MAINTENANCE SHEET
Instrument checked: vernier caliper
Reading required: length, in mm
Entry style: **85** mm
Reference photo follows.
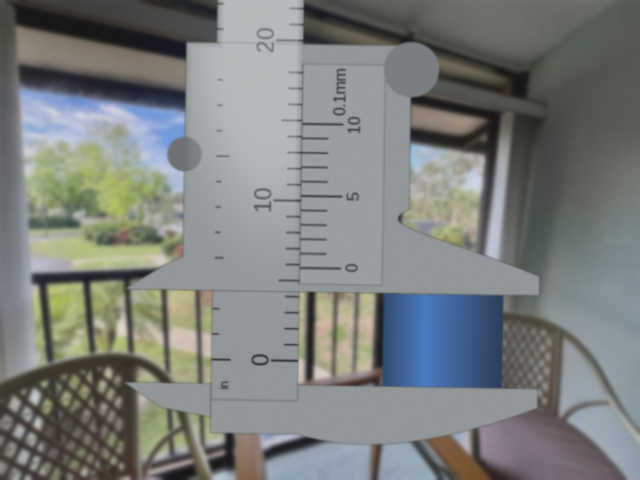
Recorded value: **5.8** mm
